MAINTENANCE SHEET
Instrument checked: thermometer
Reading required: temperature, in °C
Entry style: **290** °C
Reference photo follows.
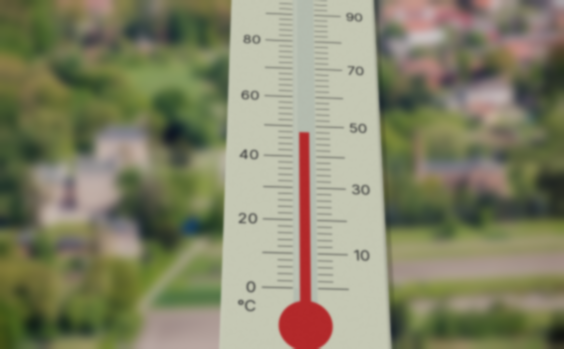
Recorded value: **48** °C
